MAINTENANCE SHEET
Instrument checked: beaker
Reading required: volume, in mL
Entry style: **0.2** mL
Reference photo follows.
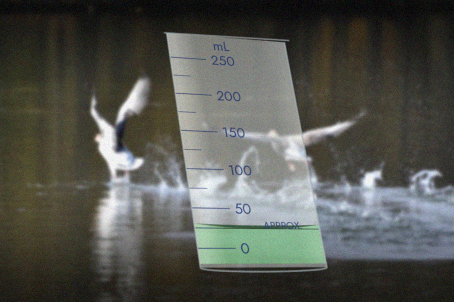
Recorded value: **25** mL
